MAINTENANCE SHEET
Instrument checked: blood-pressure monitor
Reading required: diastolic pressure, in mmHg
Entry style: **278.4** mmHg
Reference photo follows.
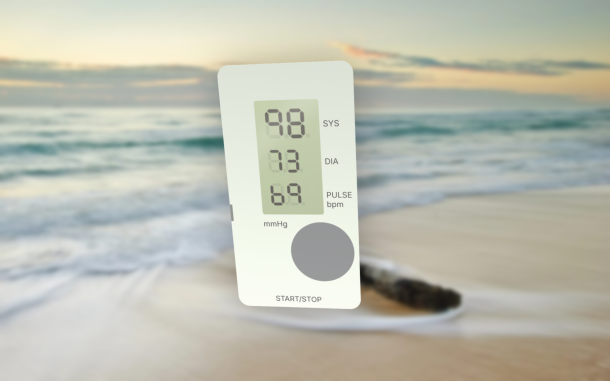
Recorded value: **73** mmHg
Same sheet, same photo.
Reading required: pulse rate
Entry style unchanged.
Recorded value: **69** bpm
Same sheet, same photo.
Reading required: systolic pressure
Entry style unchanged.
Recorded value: **98** mmHg
